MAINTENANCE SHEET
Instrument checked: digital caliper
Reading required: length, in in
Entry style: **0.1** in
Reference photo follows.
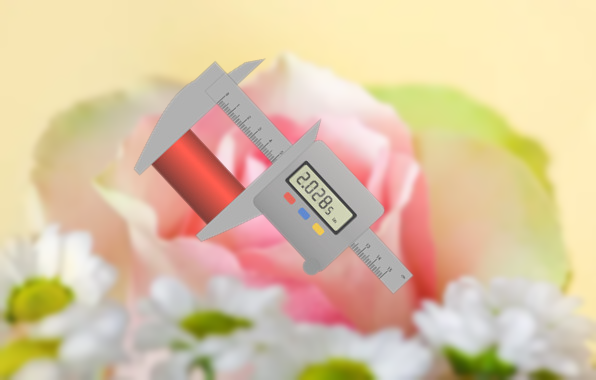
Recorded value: **2.0285** in
